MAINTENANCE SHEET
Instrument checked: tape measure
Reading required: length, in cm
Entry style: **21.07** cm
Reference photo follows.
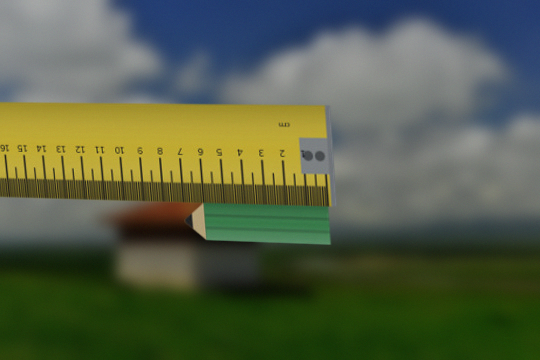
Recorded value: **7** cm
